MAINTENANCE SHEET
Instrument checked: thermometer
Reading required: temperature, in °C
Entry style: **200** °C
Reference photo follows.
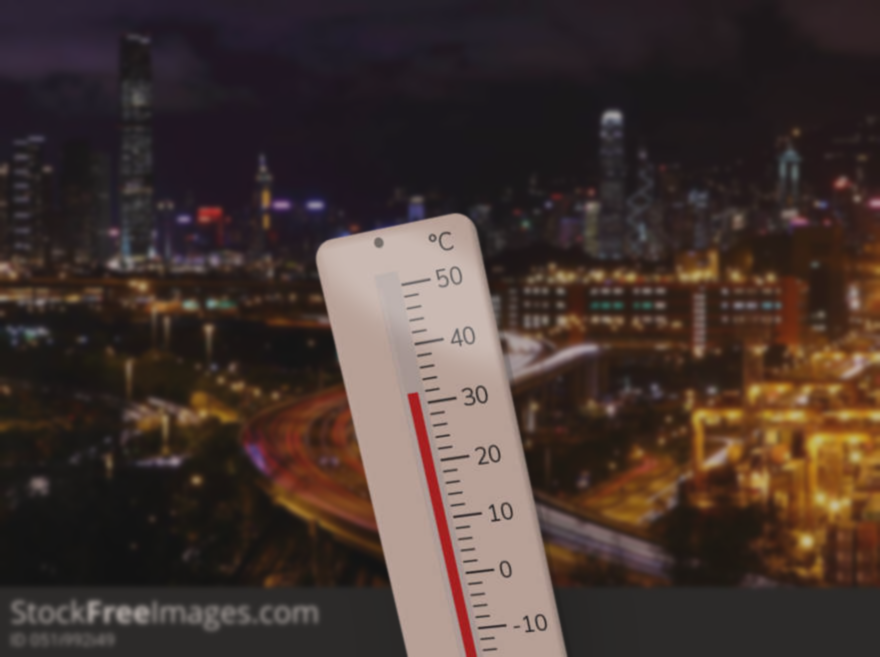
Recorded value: **32** °C
